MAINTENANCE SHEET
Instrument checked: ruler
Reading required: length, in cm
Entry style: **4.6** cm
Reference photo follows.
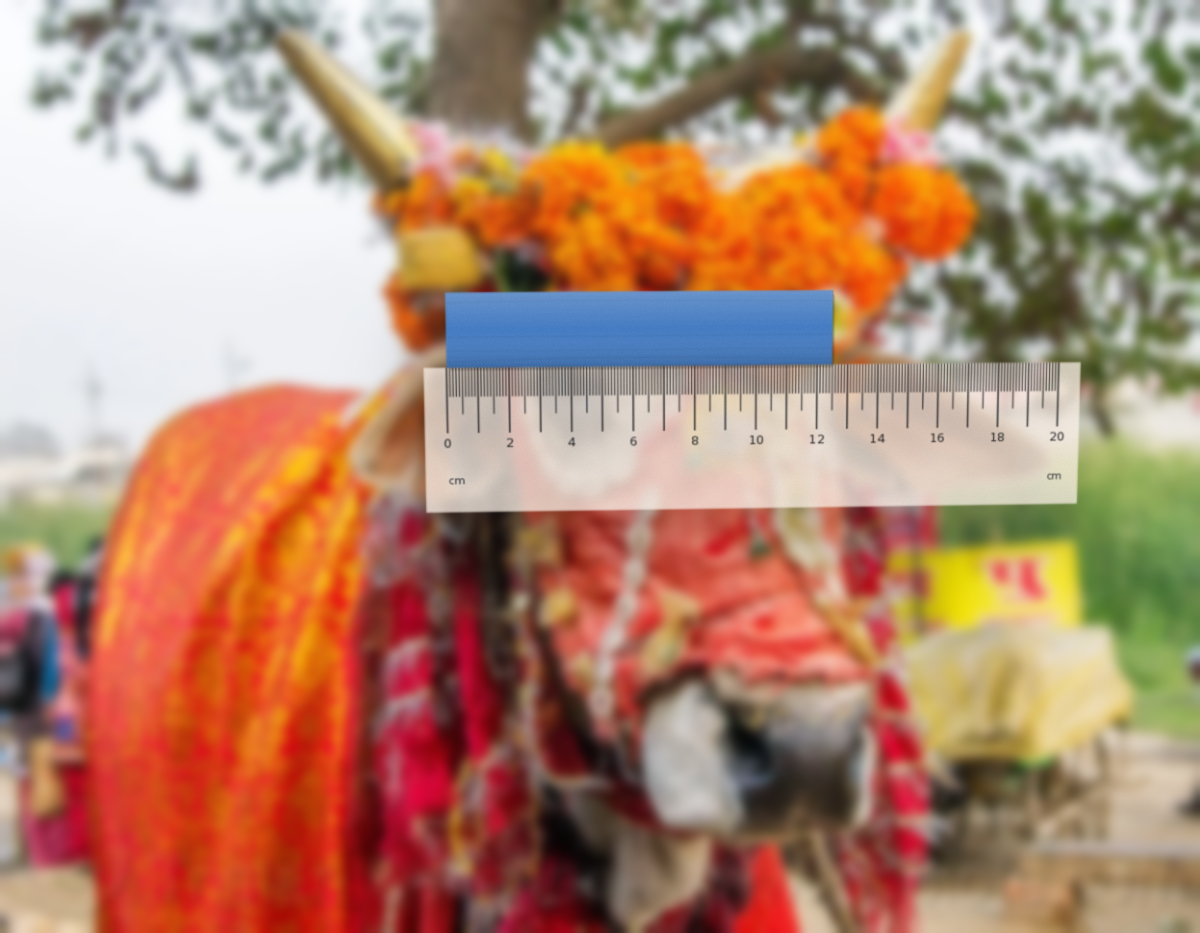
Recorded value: **12.5** cm
